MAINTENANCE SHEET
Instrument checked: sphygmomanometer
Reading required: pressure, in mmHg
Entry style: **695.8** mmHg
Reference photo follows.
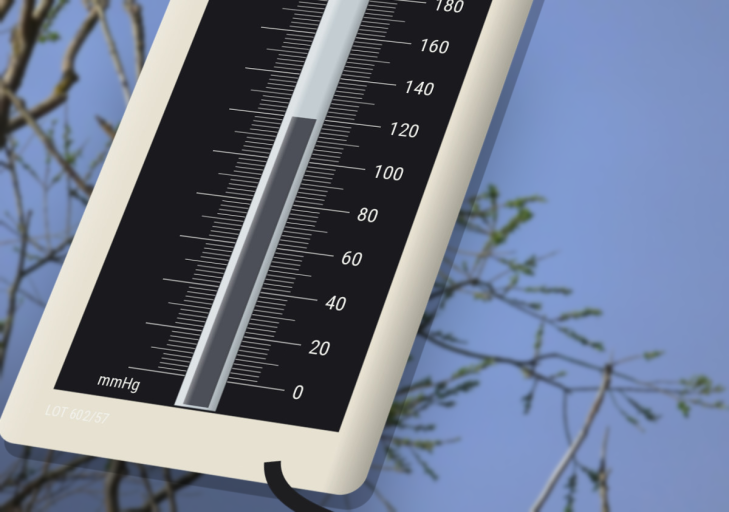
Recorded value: **120** mmHg
